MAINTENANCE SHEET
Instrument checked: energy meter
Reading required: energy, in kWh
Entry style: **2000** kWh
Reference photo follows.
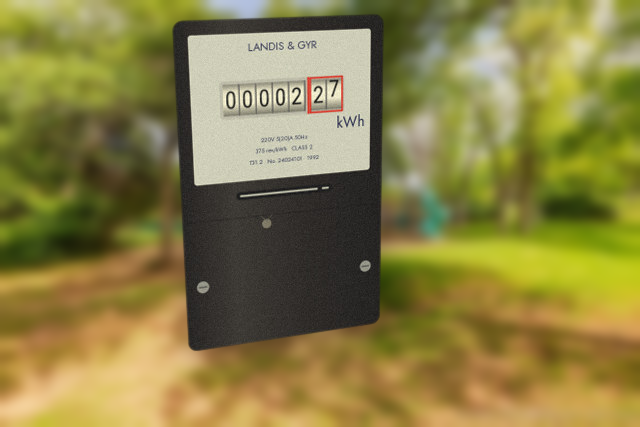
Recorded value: **2.27** kWh
